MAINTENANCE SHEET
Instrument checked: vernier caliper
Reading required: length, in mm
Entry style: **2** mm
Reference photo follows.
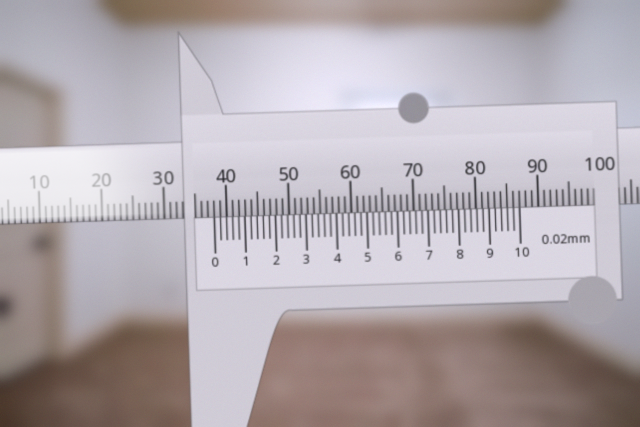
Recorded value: **38.0** mm
